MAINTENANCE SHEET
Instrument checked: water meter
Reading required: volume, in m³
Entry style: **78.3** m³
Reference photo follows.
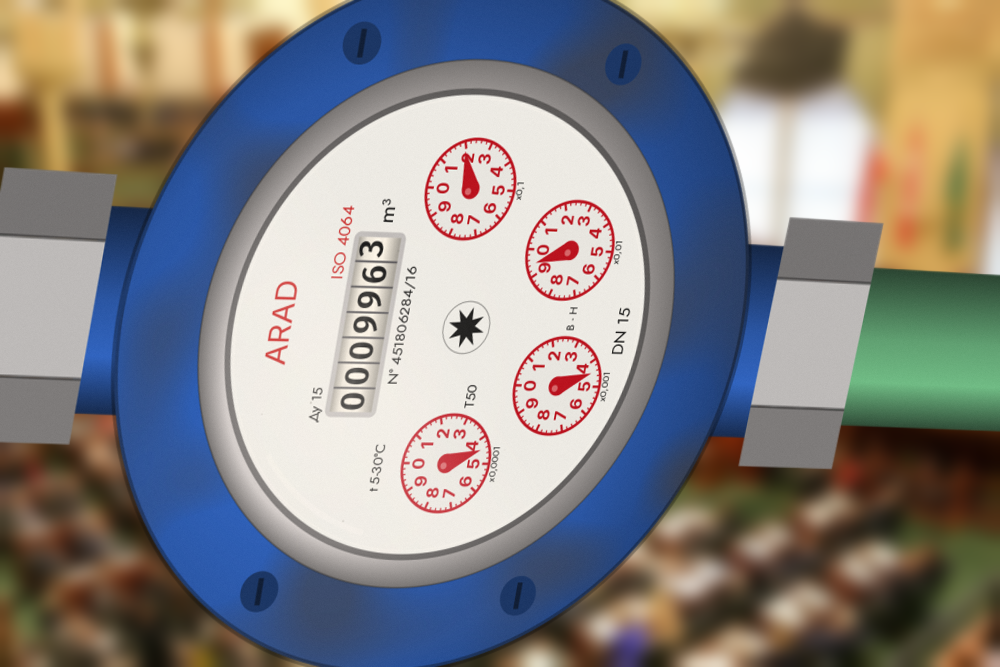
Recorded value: **9963.1944** m³
